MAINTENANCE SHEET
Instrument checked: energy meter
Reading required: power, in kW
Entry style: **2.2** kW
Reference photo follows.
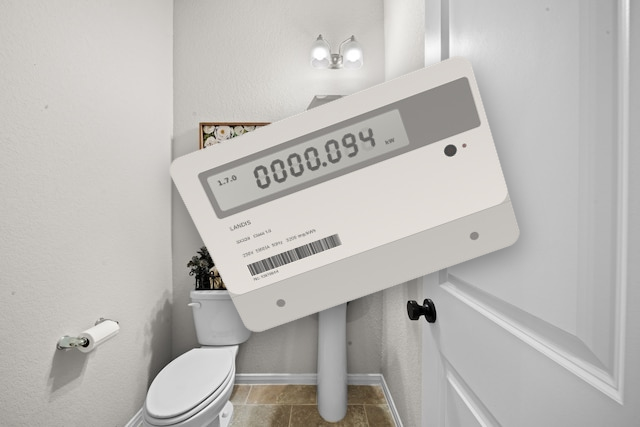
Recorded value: **0.094** kW
